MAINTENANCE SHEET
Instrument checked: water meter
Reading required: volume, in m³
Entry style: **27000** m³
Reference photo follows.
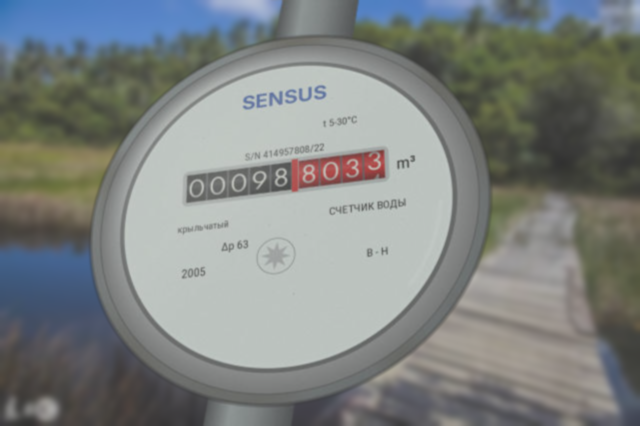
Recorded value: **98.8033** m³
